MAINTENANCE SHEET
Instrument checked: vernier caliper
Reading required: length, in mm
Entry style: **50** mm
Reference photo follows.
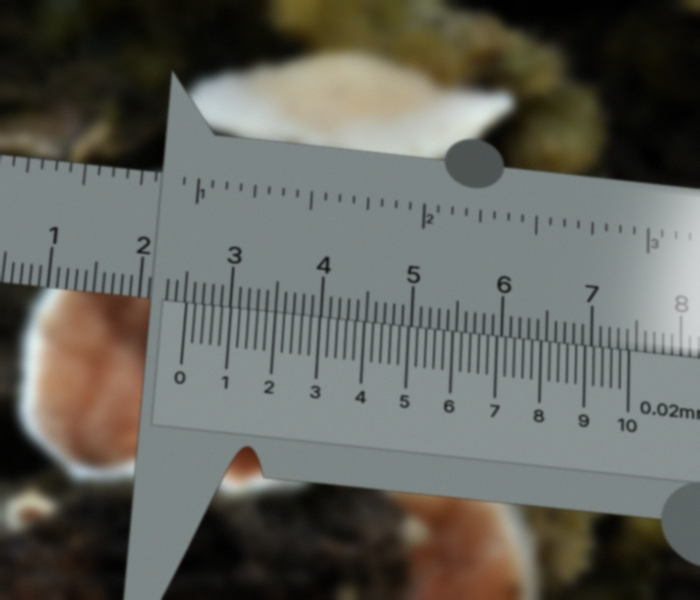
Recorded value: **25.2** mm
